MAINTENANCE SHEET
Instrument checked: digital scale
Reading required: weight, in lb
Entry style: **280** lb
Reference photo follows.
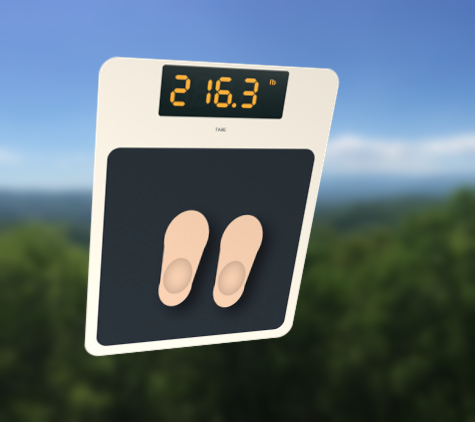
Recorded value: **216.3** lb
